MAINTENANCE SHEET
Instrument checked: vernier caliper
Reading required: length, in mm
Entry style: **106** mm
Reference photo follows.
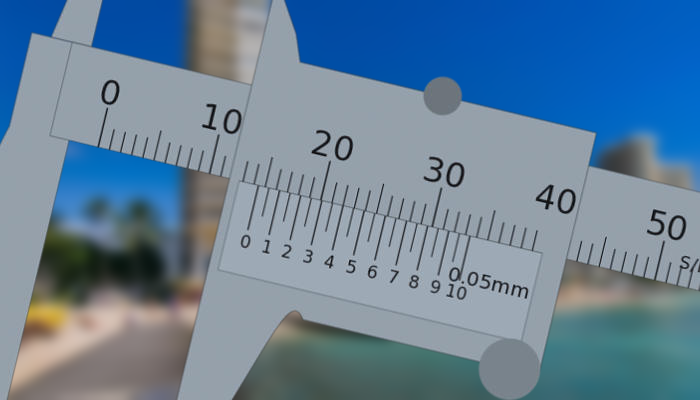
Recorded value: **14.4** mm
